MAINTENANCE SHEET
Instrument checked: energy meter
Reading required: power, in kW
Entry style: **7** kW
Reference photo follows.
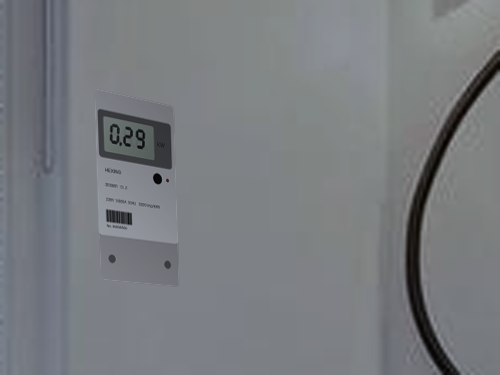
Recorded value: **0.29** kW
